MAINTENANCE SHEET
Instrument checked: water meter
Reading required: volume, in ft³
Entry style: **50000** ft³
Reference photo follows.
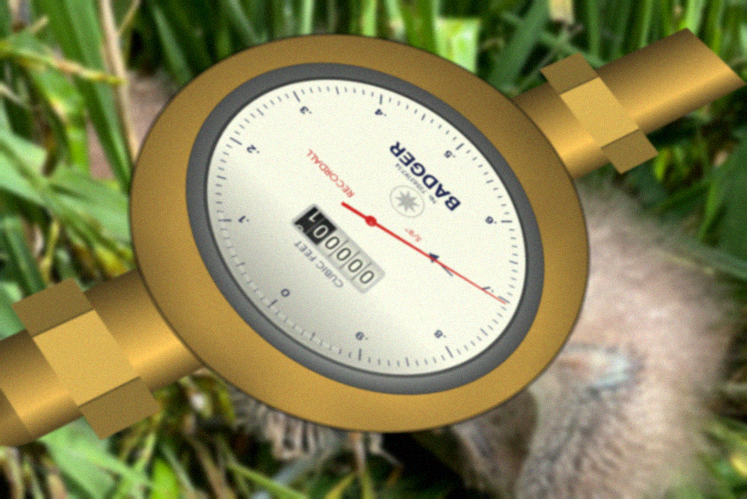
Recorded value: **0.70** ft³
